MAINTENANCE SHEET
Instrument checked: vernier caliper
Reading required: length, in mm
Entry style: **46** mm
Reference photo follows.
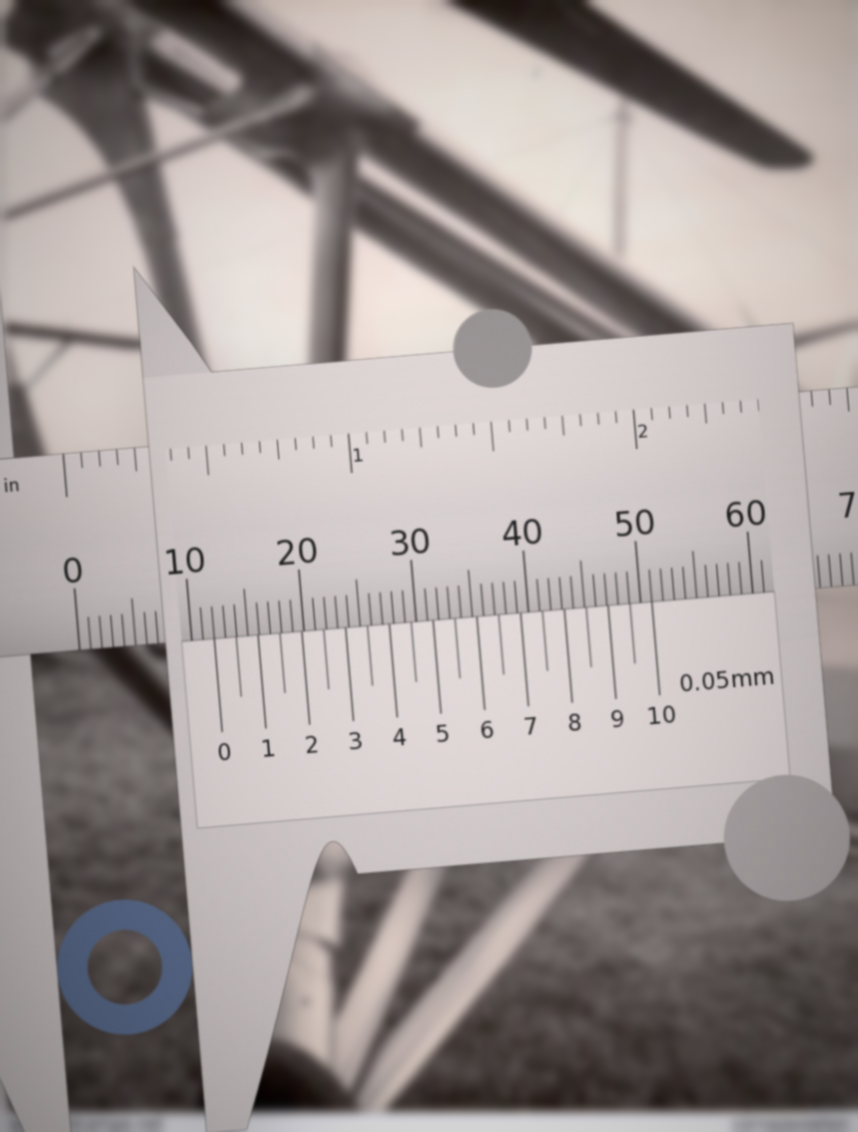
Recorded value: **12.0** mm
